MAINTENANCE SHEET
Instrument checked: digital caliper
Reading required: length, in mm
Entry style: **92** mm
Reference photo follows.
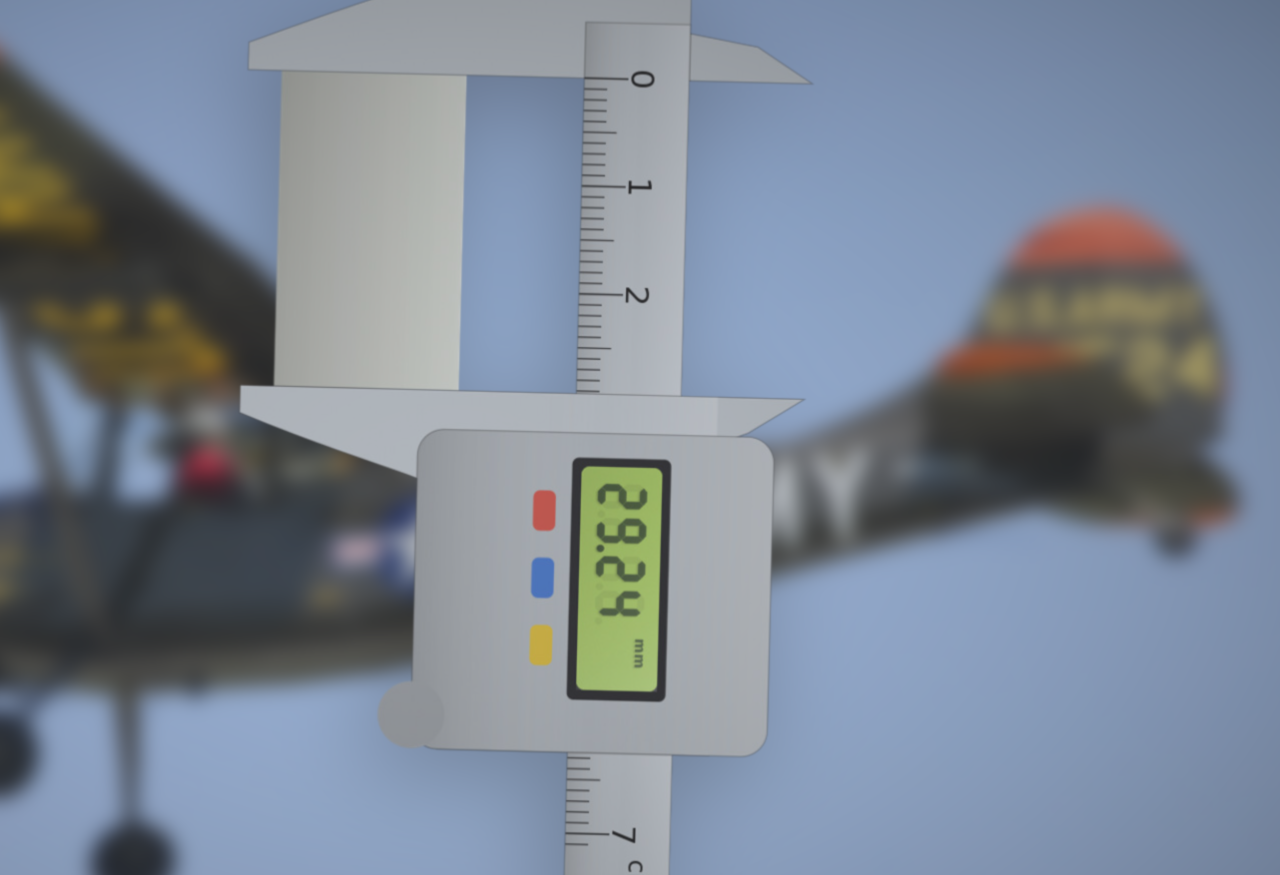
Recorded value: **29.24** mm
